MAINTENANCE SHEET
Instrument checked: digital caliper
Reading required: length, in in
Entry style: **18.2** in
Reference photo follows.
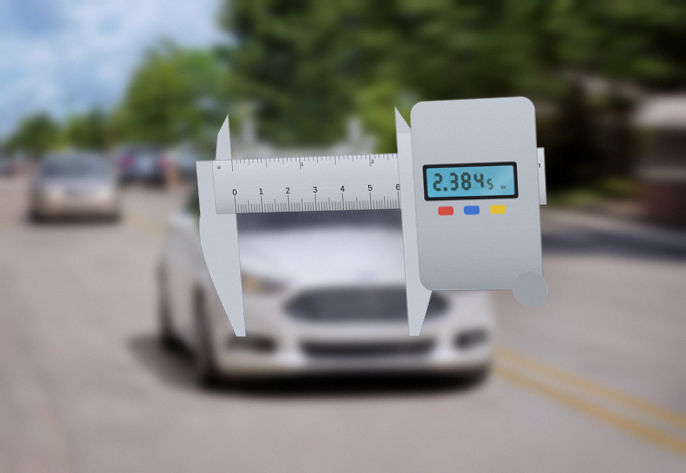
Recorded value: **2.3845** in
